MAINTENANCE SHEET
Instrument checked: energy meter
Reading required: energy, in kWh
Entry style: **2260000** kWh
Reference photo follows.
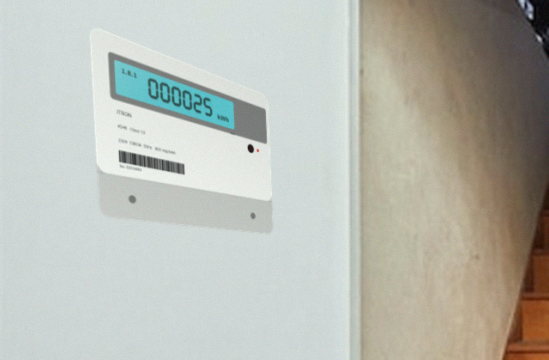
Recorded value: **25** kWh
